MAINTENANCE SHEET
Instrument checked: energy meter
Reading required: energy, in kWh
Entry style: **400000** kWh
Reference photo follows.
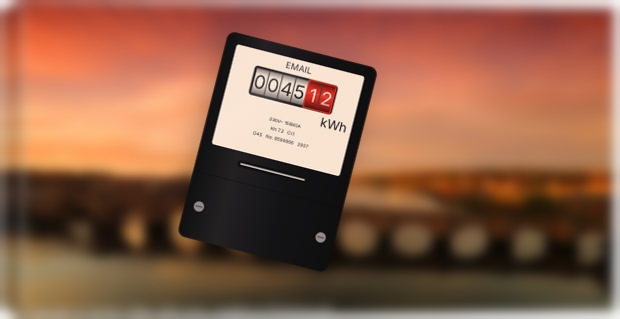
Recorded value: **45.12** kWh
